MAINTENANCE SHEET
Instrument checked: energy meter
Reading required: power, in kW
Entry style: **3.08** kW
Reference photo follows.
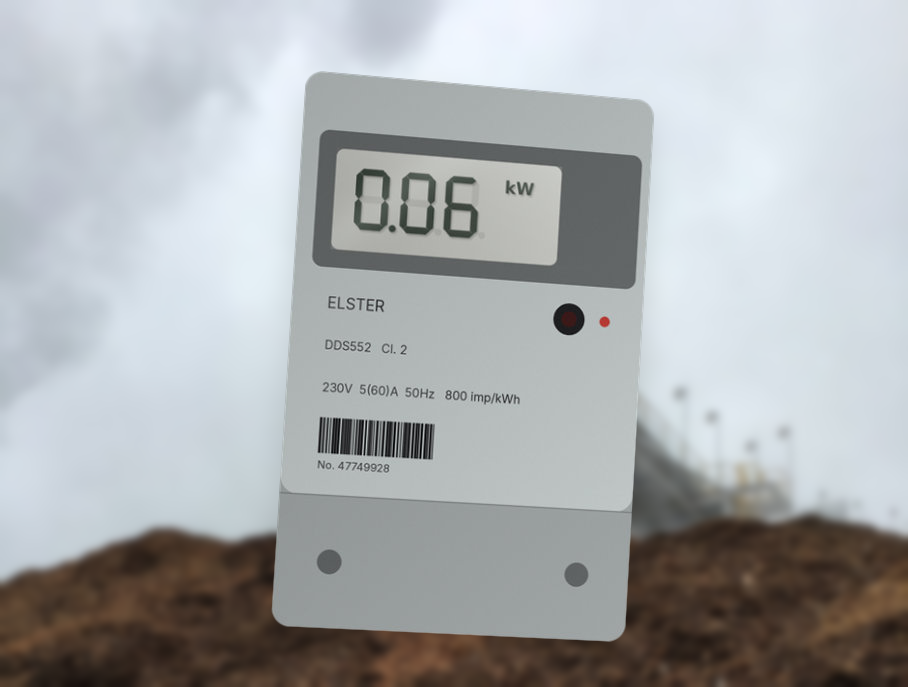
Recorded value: **0.06** kW
